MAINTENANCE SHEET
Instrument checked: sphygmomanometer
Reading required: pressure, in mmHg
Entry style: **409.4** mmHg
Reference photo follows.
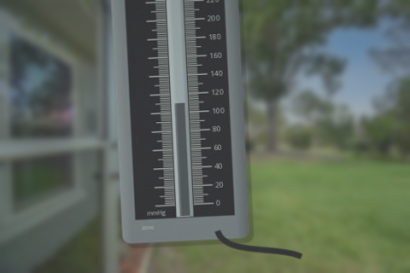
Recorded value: **110** mmHg
